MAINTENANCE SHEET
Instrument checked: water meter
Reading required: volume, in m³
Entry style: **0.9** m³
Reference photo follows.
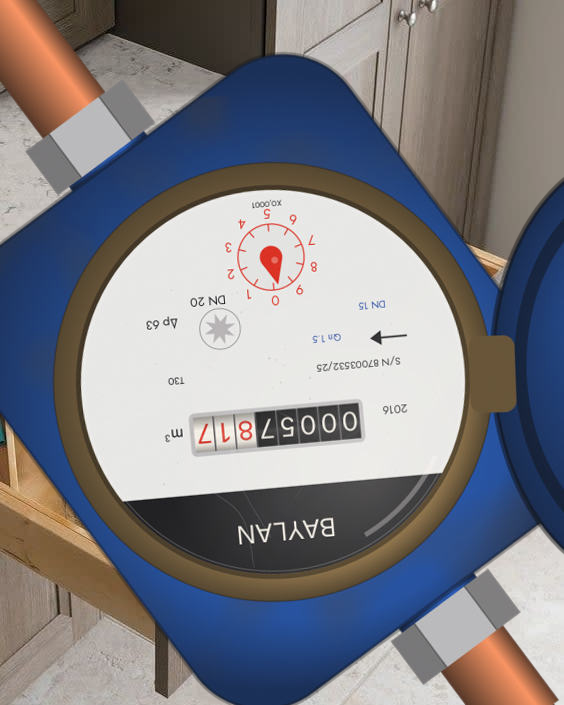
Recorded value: **57.8169** m³
